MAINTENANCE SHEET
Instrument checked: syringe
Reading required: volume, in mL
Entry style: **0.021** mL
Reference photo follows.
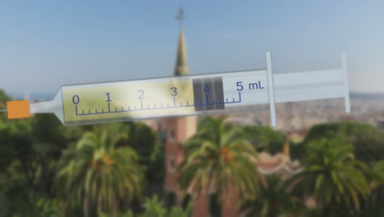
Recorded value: **3.6** mL
